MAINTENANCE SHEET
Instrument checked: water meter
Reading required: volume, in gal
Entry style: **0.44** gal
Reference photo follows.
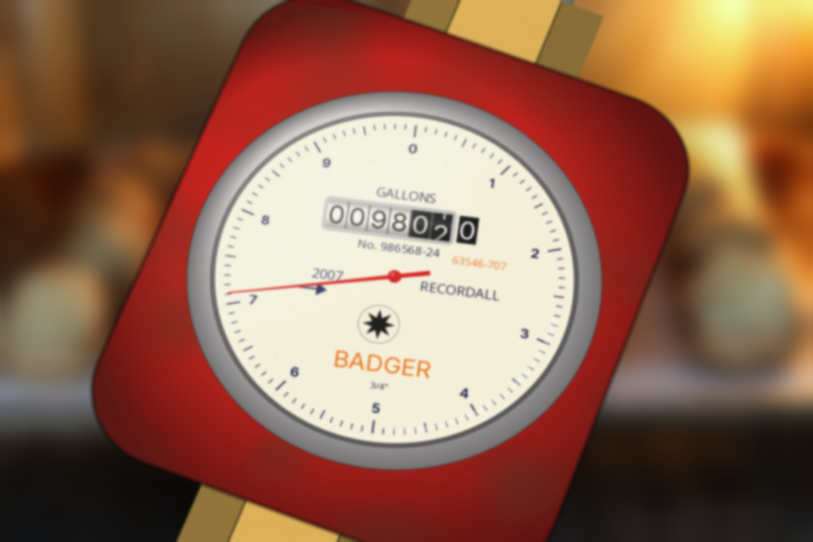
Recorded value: **98017.1** gal
